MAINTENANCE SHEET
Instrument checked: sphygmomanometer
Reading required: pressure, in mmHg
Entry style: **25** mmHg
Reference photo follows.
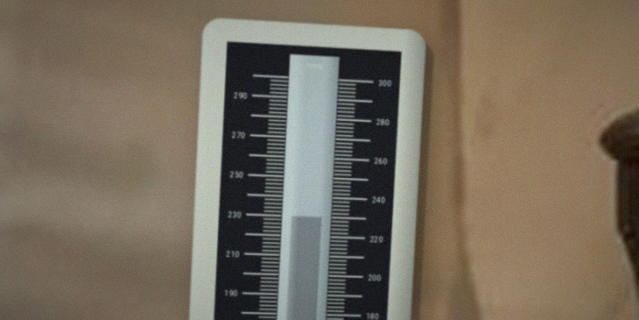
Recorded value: **230** mmHg
